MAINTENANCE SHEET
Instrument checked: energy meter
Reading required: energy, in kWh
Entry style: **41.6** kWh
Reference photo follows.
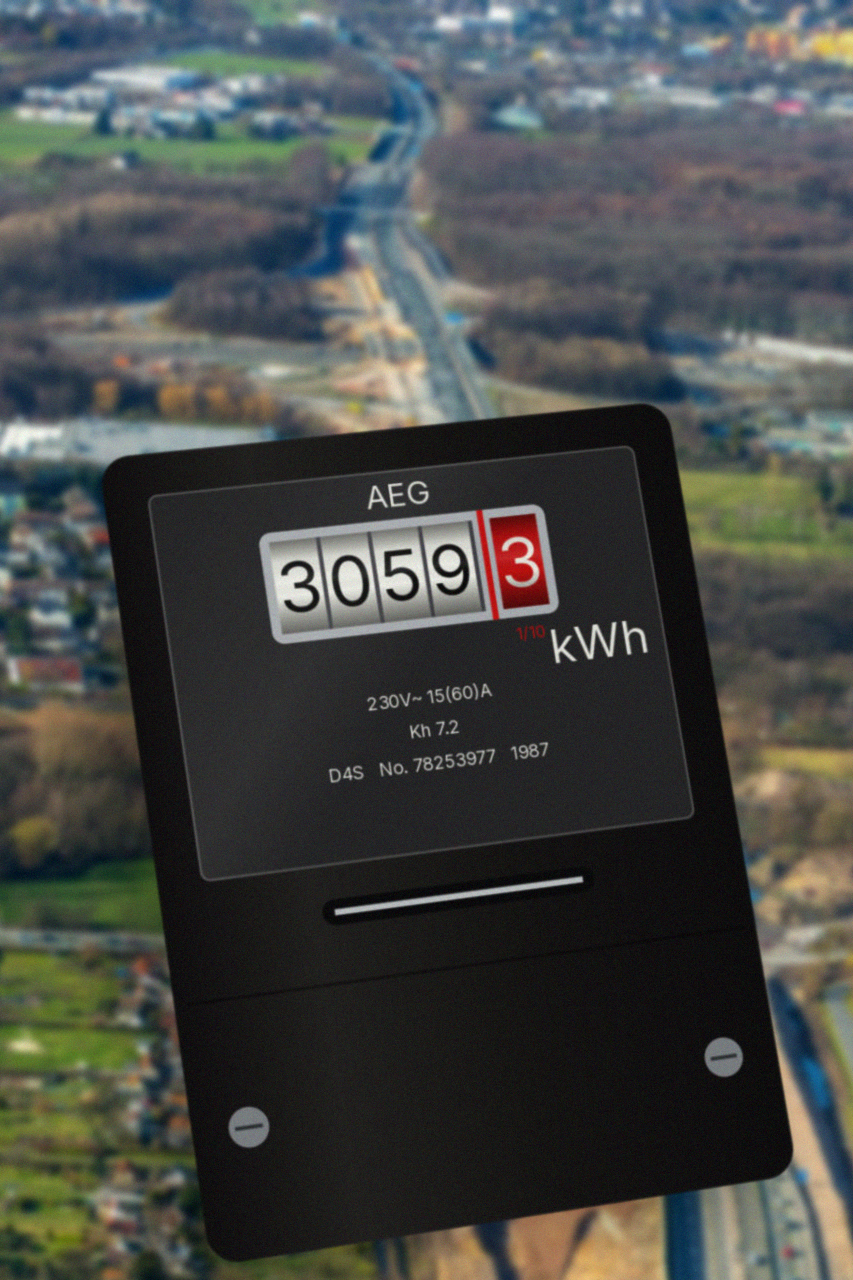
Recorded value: **3059.3** kWh
